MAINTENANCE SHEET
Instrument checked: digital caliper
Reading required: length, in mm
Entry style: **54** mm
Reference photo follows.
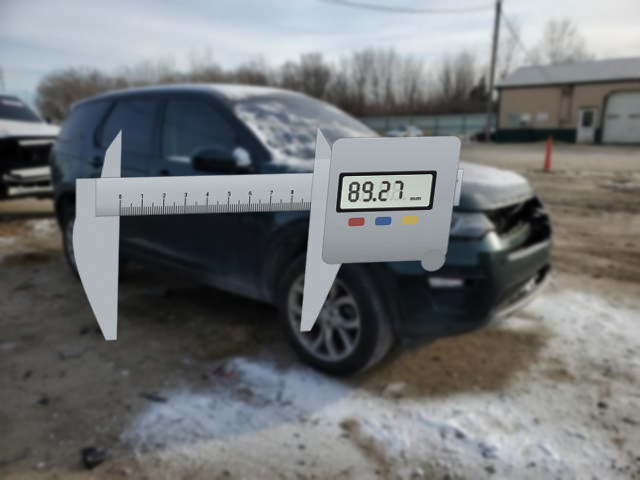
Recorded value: **89.27** mm
